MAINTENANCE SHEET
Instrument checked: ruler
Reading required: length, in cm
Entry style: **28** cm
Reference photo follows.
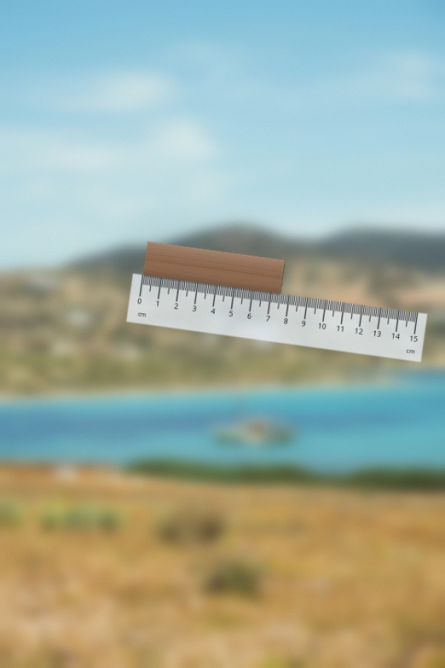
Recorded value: **7.5** cm
